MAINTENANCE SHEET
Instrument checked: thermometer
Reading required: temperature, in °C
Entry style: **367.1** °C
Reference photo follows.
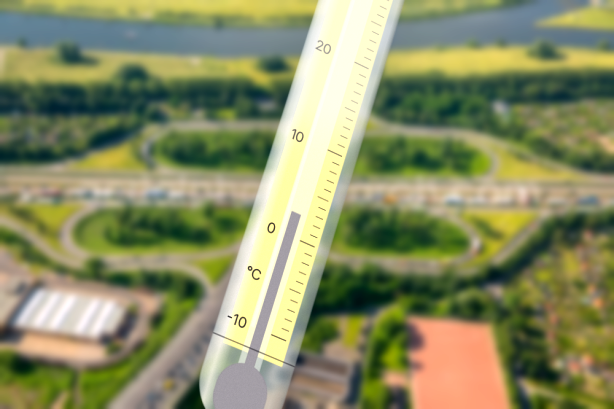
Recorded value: **2.5** °C
